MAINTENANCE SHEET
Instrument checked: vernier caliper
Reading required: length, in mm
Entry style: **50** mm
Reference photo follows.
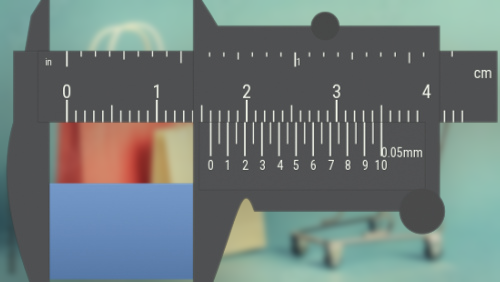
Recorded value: **16.0** mm
